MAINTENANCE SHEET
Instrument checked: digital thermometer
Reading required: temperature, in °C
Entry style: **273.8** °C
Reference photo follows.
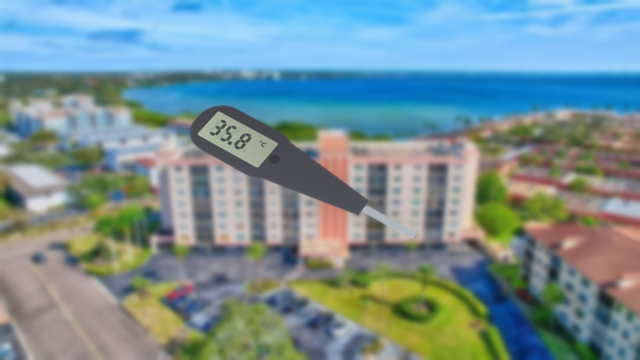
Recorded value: **35.8** °C
